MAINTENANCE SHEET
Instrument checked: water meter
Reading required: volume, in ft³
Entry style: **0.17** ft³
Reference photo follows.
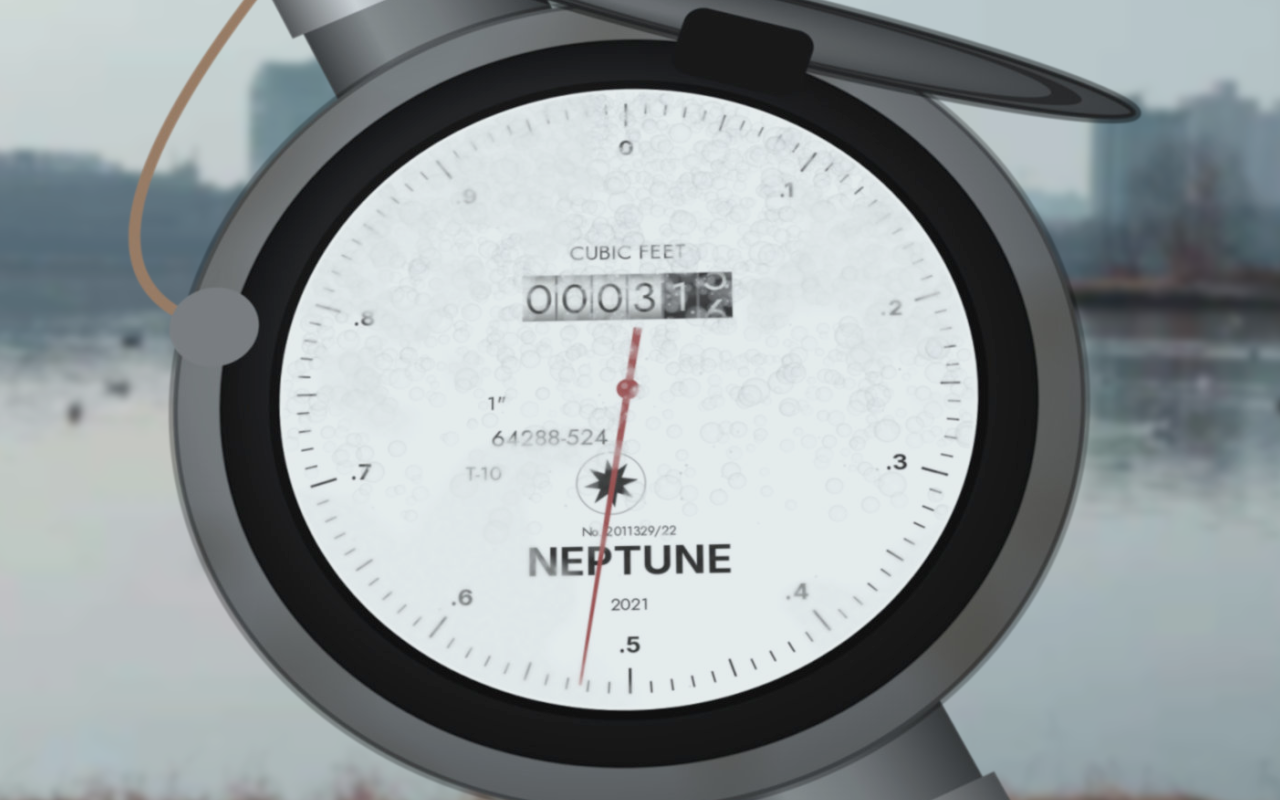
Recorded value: **315.52** ft³
